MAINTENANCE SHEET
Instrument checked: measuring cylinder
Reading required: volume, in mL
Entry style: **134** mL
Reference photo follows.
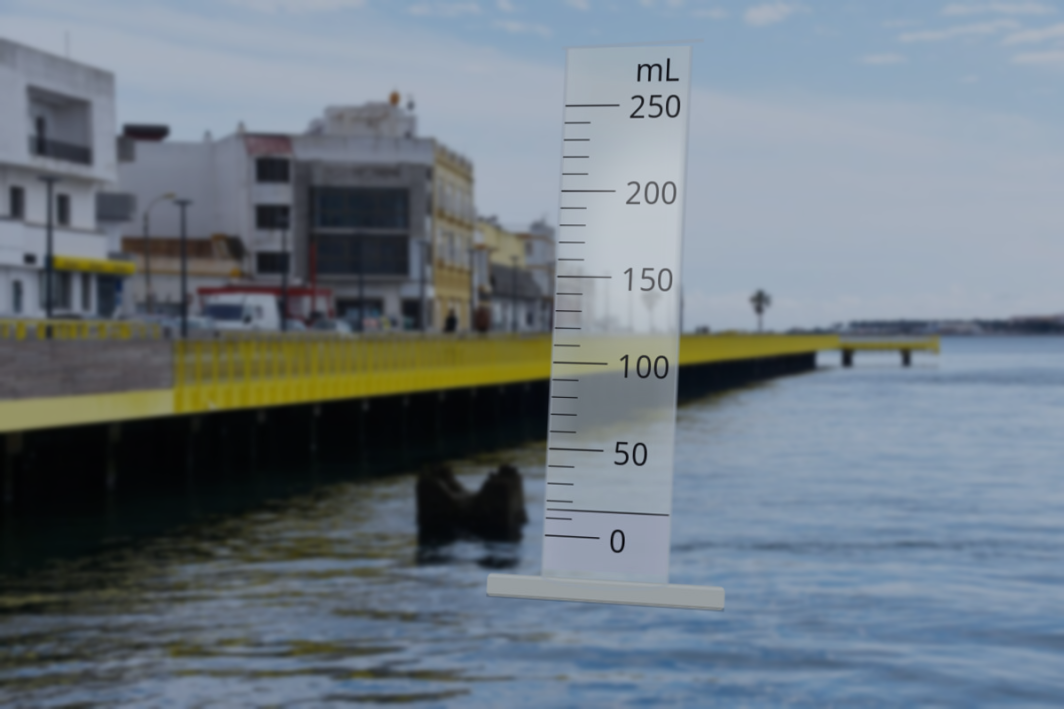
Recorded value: **15** mL
